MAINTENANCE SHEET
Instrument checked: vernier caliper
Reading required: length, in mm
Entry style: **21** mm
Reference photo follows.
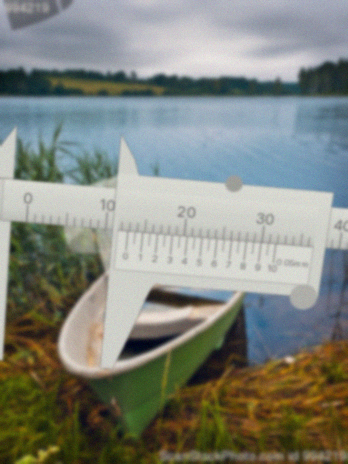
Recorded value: **12.8** mm
